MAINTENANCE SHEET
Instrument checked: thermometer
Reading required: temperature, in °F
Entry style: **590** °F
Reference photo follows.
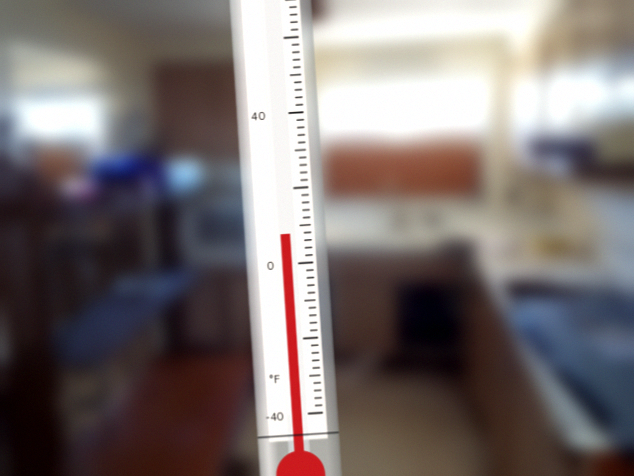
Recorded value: **8** °F
